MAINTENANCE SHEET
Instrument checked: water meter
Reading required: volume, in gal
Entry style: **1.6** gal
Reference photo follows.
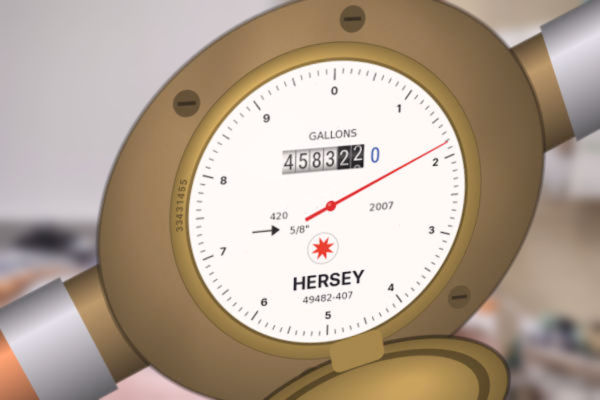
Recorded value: **4583221.8** gal
